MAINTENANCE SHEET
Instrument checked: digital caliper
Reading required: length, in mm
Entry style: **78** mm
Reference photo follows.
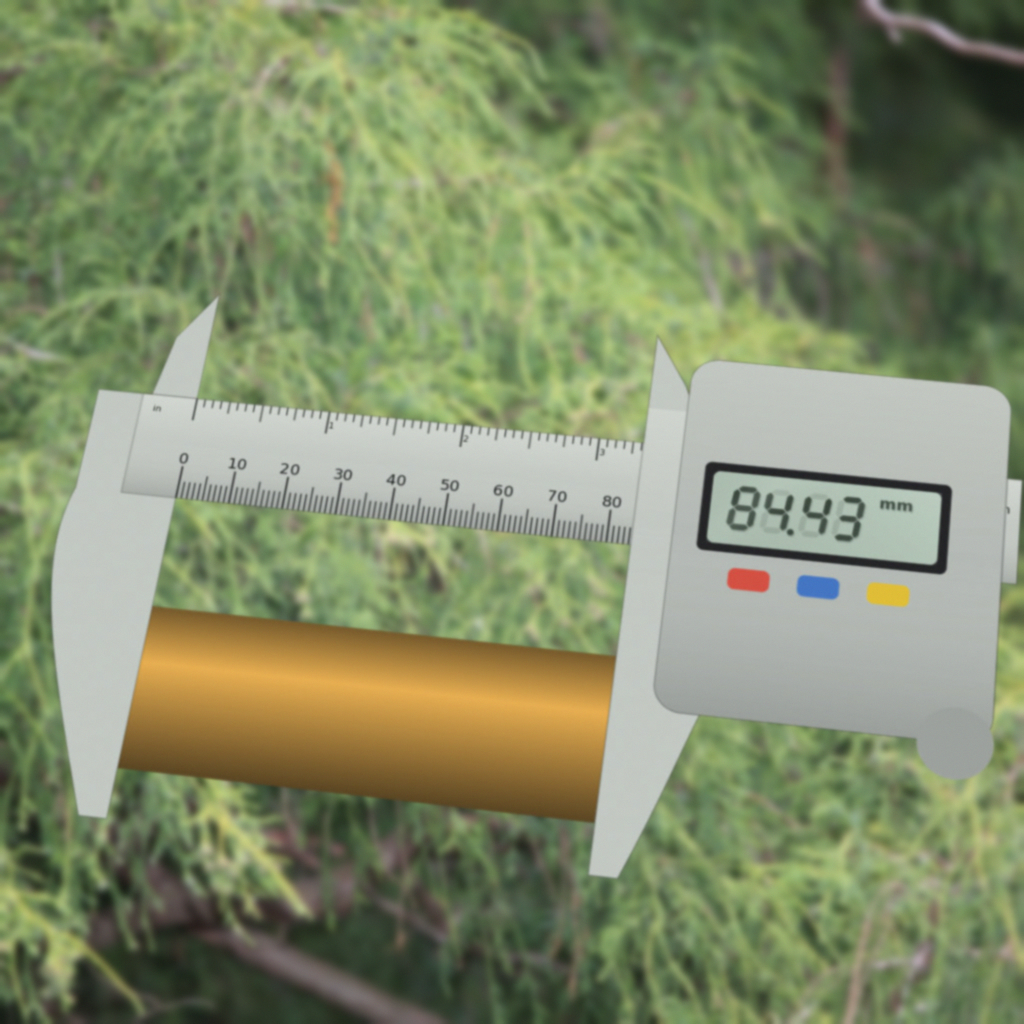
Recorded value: **84.43** mm
